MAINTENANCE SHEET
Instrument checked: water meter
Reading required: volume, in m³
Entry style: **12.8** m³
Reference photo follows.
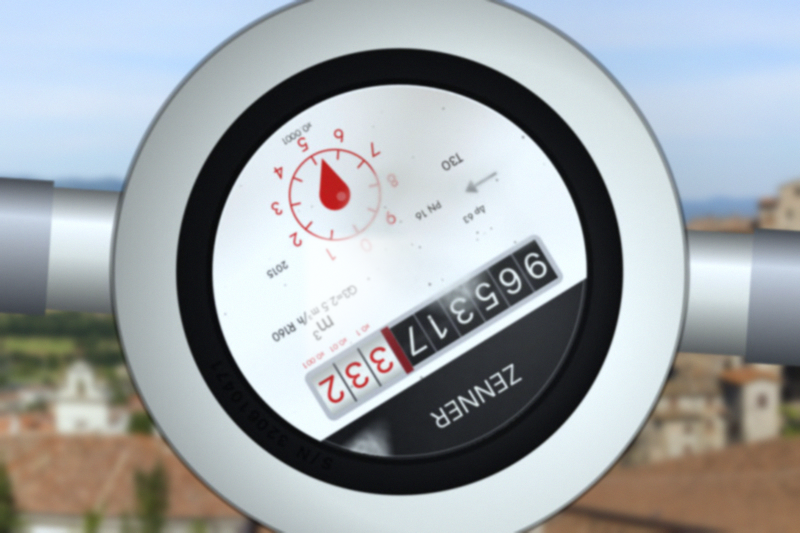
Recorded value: **965317.3325** m³
